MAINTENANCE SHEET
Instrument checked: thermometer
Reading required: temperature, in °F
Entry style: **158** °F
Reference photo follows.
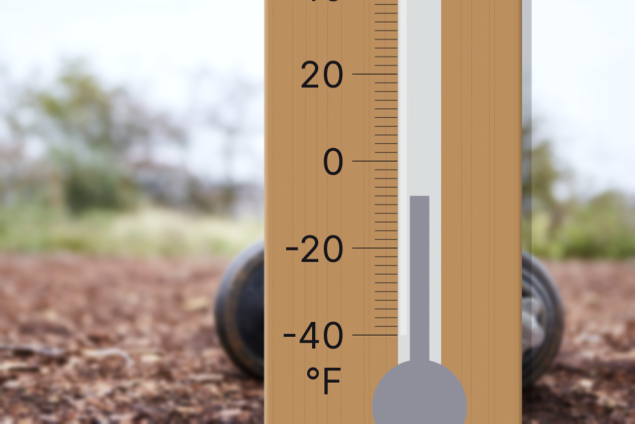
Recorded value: **-8** °F
